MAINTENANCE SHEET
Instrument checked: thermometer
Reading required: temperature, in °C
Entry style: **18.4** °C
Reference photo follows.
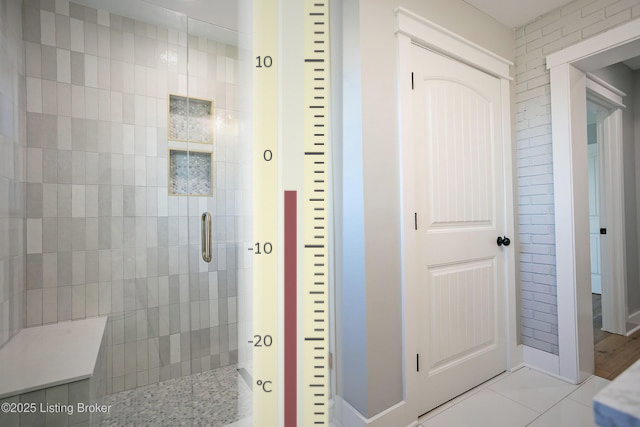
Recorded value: **-4** °C
